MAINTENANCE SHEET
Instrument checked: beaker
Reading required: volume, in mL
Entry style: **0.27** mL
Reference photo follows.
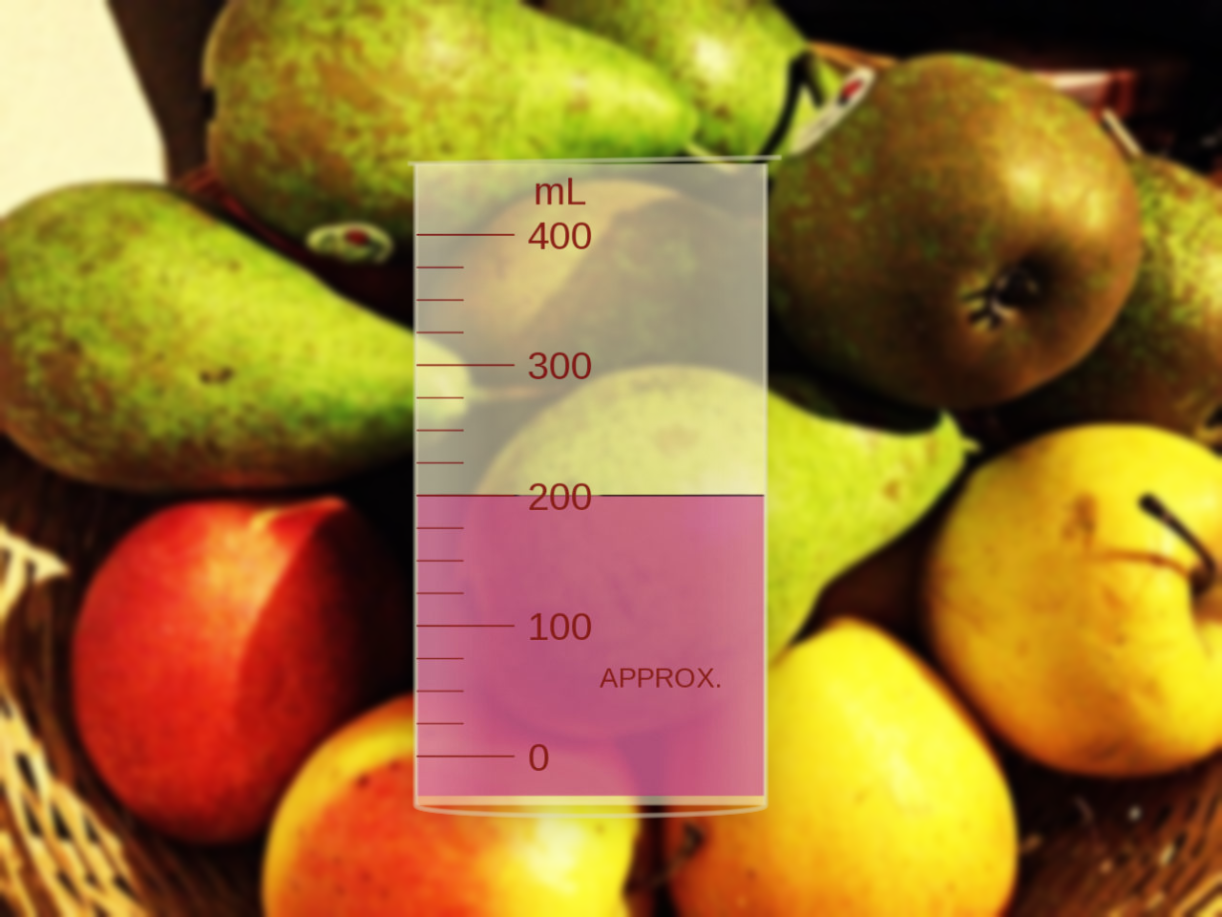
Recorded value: **200** mL
